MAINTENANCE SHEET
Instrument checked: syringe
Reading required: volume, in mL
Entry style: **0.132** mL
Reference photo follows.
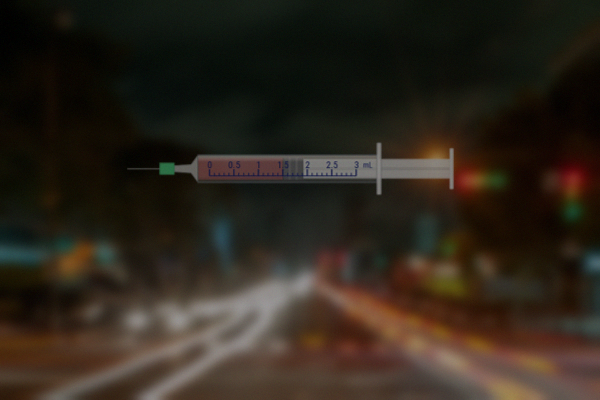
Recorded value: **1.5** mL
